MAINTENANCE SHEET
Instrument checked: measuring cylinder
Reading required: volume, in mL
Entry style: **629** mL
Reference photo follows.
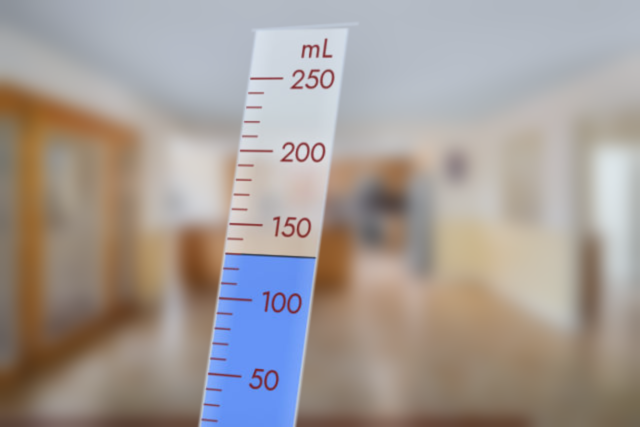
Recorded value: **130** mL
